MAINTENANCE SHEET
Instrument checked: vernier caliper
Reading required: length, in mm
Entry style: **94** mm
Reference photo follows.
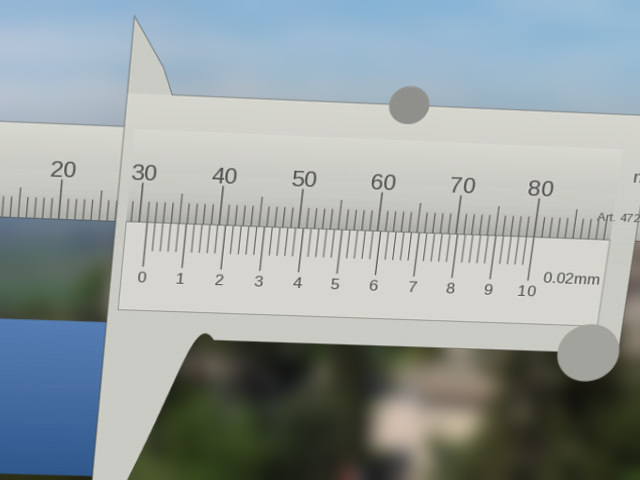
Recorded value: **31.0** mm
